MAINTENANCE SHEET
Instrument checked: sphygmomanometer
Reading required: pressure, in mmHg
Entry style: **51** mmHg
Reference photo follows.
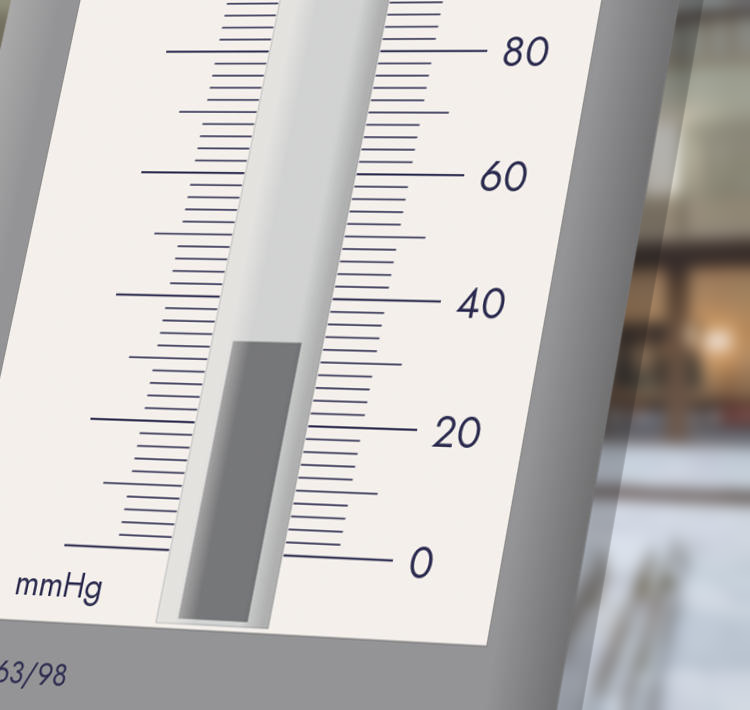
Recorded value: **33** mmHg
